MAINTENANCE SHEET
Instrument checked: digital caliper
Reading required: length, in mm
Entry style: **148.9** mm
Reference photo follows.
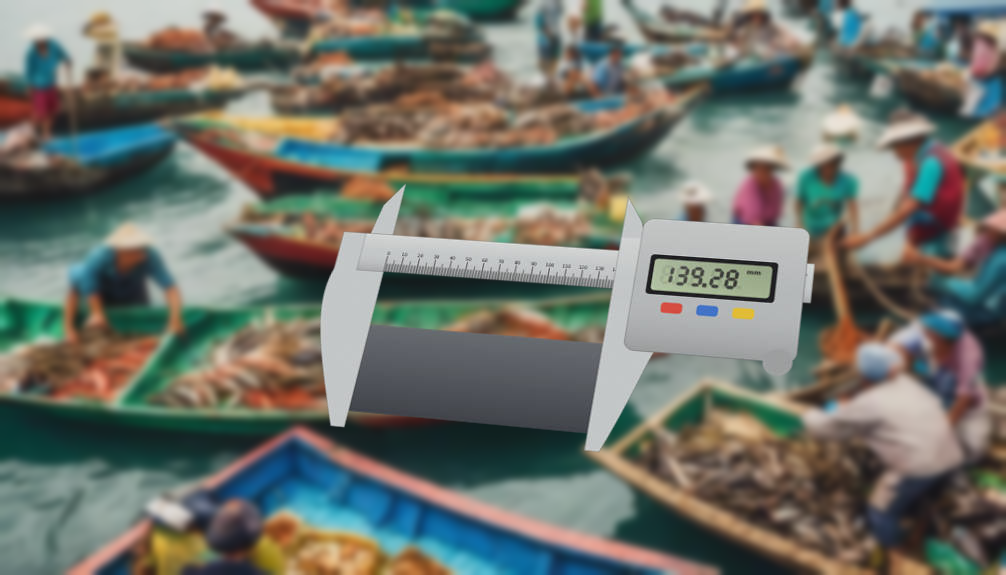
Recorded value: **139.28** mm
